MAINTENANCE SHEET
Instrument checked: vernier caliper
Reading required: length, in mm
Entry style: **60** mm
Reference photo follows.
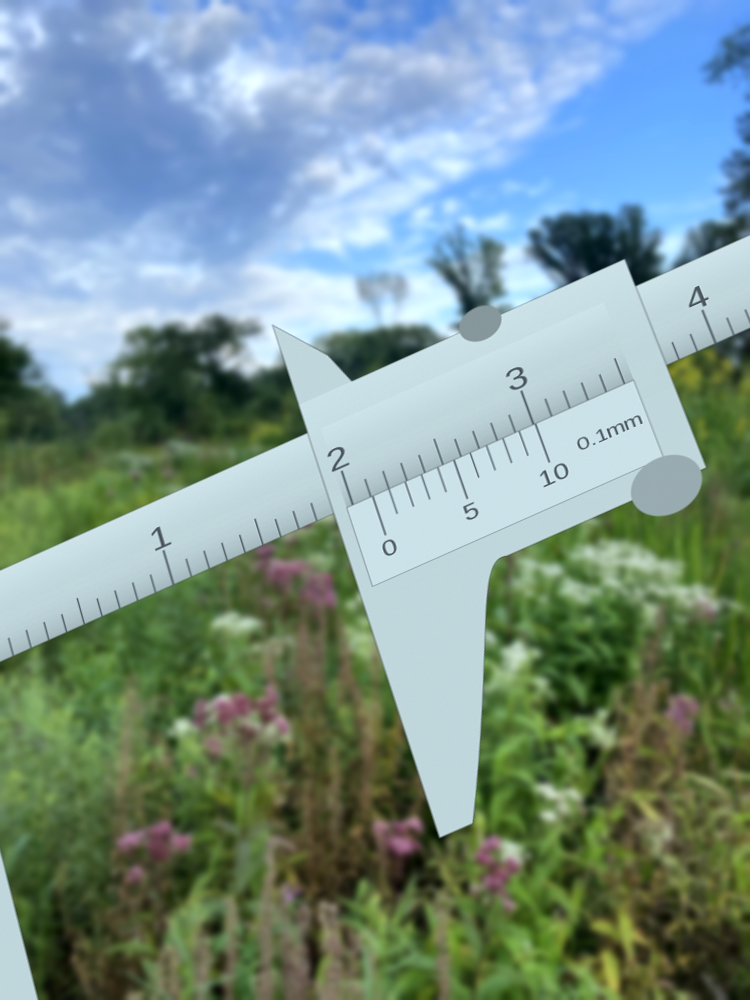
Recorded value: **21.1** mm
